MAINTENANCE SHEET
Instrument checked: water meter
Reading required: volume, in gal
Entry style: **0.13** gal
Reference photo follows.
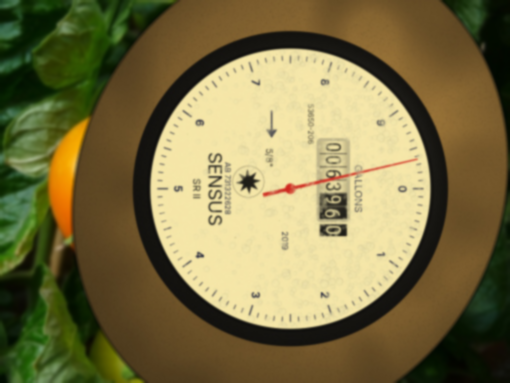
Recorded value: **63959.6** gal
